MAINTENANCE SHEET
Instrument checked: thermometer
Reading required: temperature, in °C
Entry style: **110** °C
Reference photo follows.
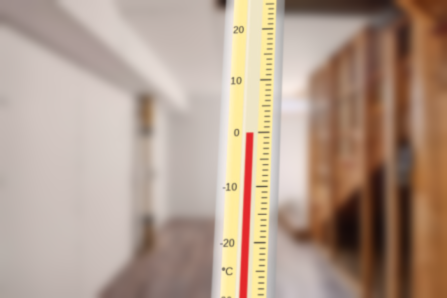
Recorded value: **0** °C
